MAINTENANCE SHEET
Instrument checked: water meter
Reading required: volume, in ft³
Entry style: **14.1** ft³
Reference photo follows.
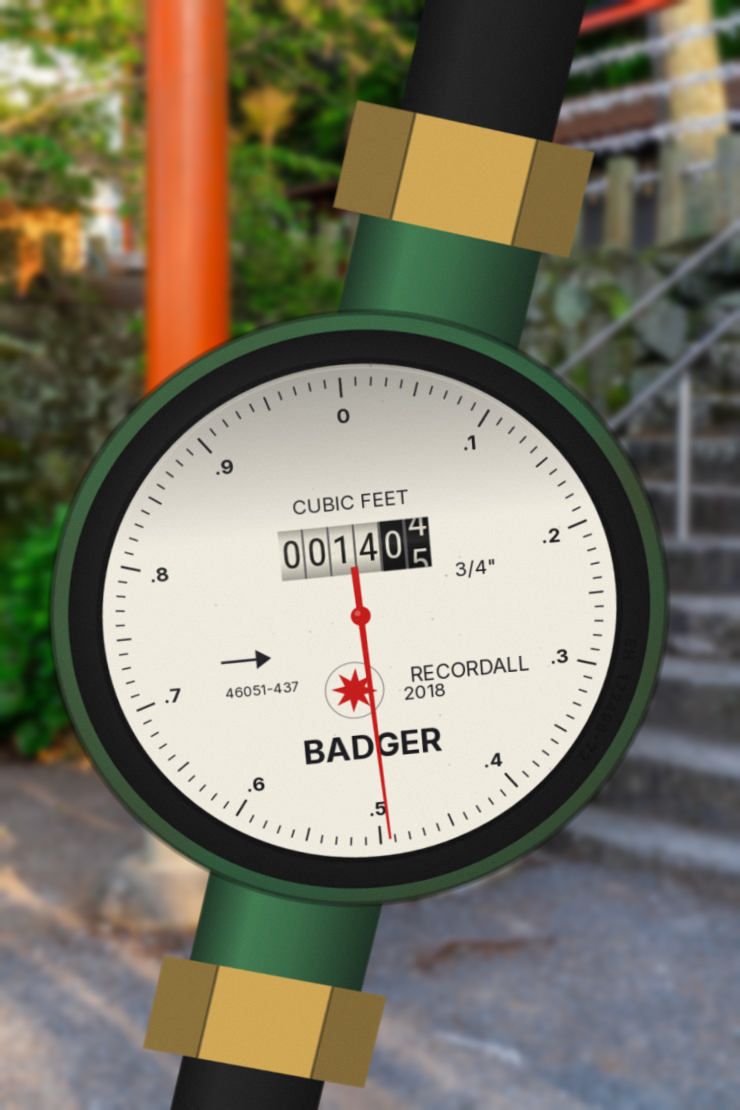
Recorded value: **1404.49** ft³
